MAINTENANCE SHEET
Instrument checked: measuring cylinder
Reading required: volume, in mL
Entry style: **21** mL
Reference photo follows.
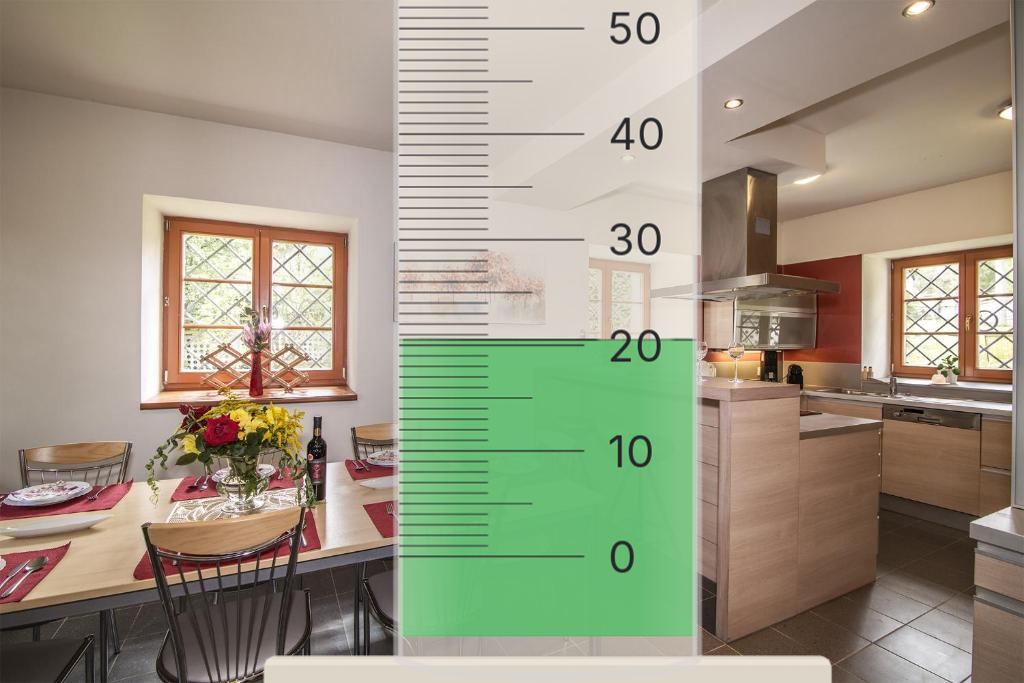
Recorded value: **20.5** mL
